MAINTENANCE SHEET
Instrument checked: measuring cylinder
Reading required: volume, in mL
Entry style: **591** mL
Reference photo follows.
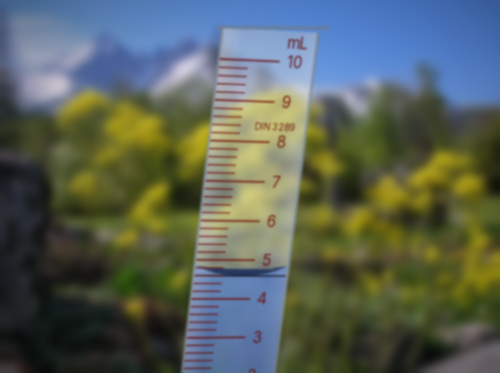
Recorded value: **4.6** mL
